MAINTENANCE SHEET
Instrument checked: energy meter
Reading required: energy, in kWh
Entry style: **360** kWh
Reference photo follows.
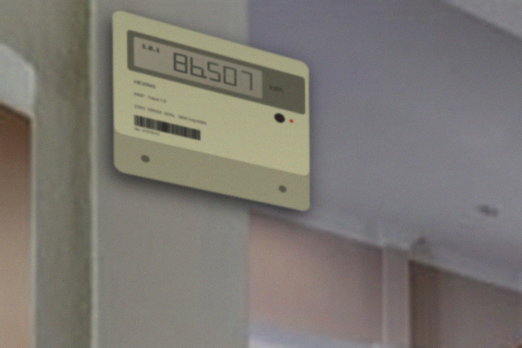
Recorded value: **86.507** kWh
